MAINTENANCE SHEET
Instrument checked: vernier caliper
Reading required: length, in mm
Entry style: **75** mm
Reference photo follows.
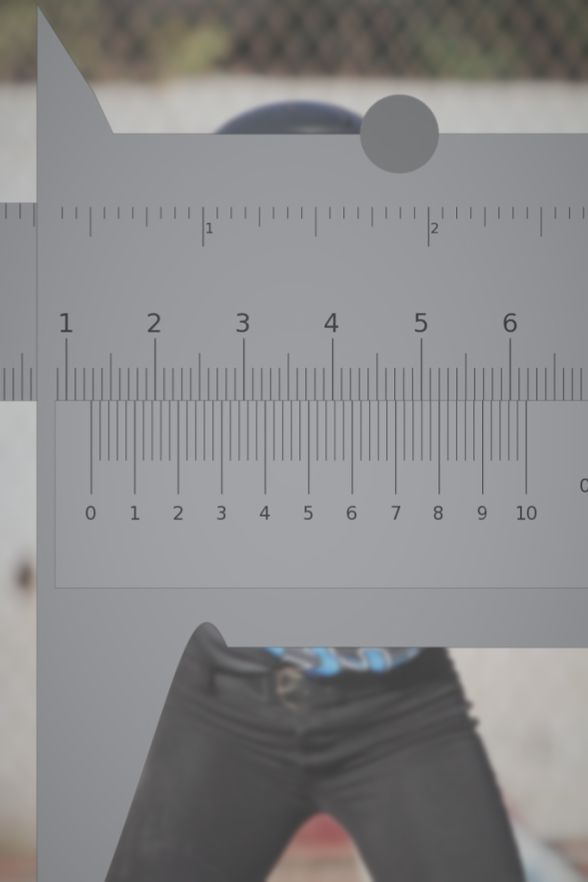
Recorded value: **12.8** mm
